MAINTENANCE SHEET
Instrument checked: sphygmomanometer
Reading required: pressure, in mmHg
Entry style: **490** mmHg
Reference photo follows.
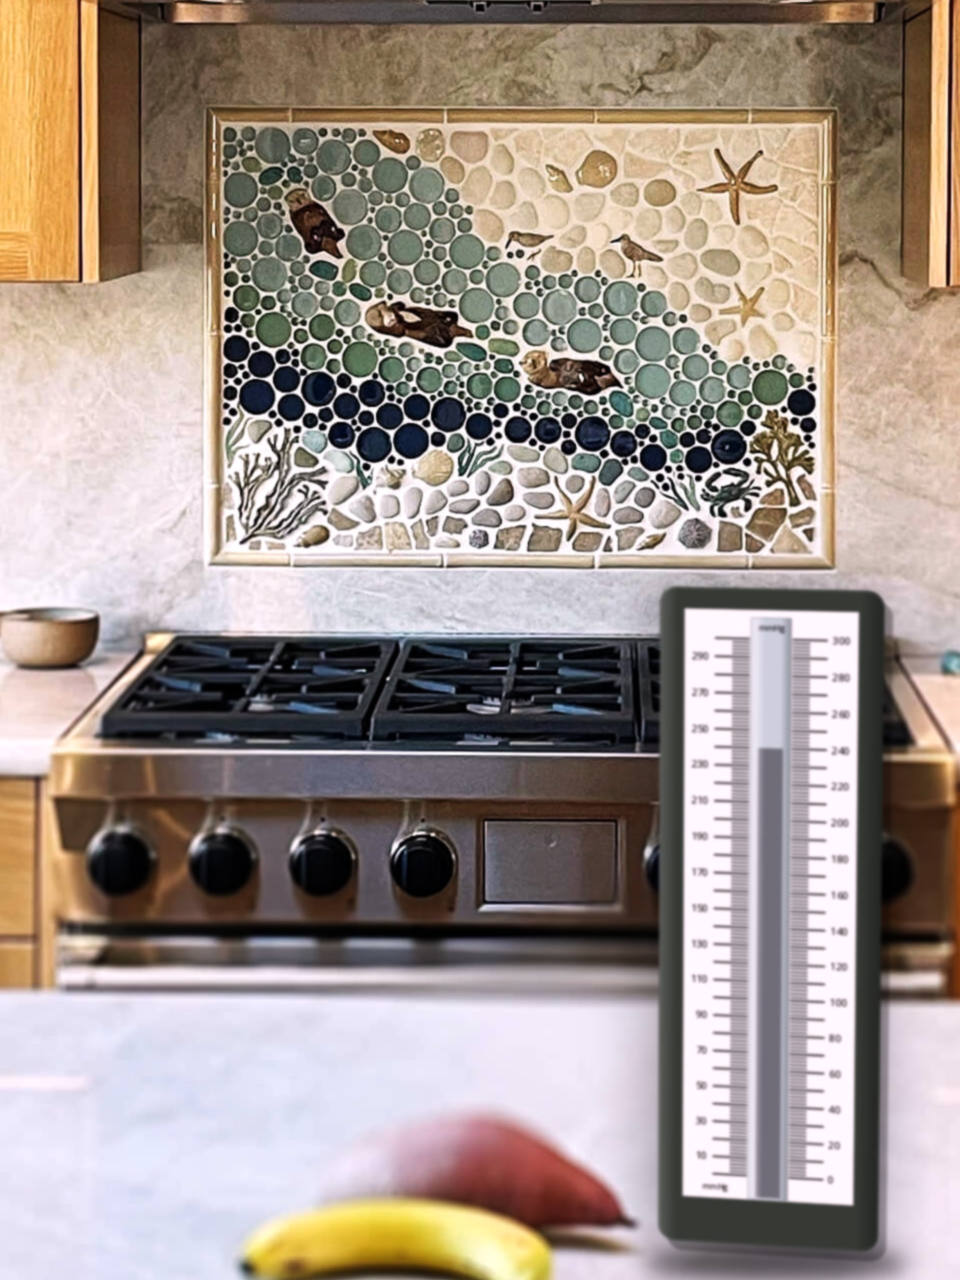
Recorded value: **240** mmHg
